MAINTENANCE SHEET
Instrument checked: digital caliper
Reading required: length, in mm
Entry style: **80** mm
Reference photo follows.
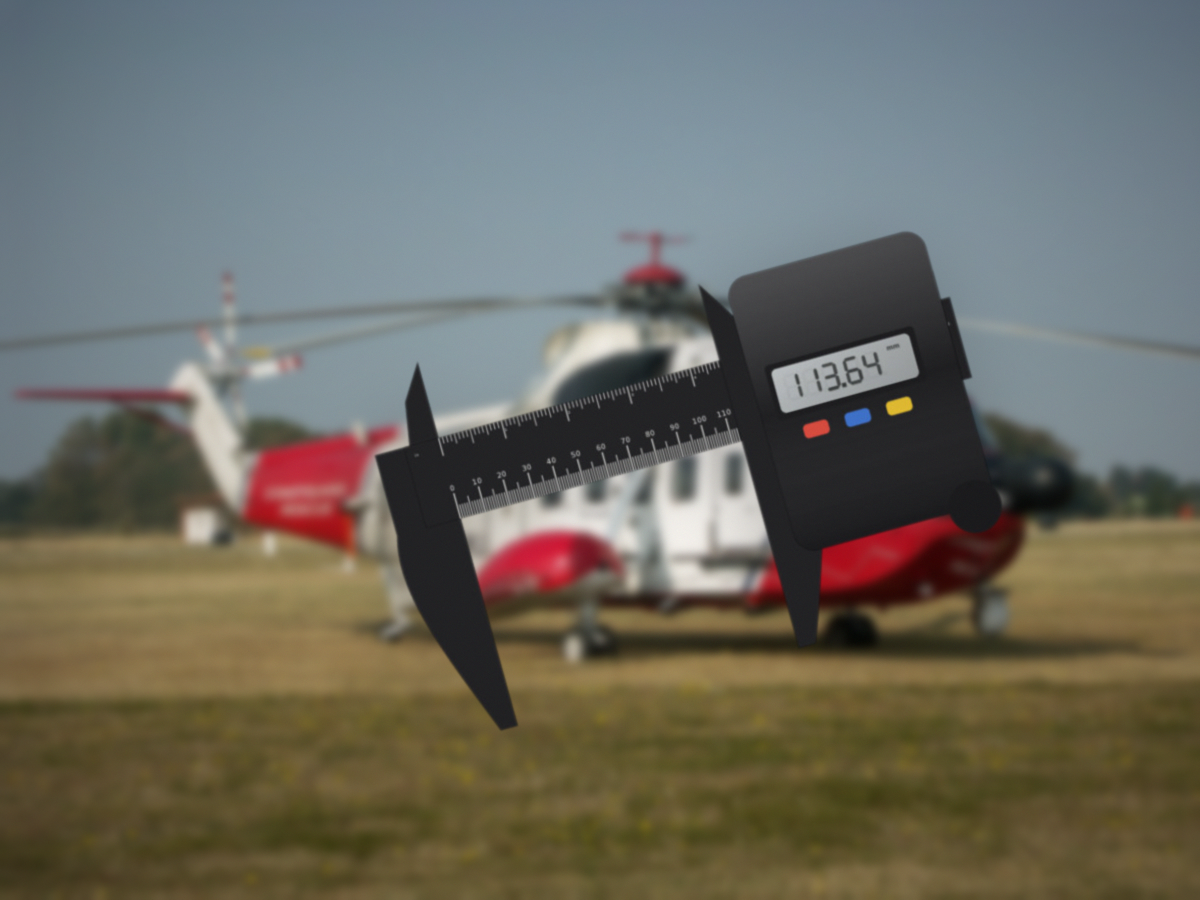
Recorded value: **113.64** mm
